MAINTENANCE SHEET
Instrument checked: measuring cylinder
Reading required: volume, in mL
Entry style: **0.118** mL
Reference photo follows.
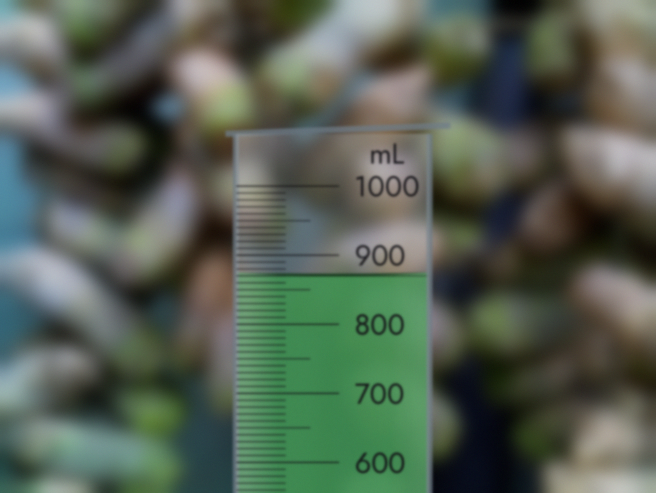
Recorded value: **870** mL
